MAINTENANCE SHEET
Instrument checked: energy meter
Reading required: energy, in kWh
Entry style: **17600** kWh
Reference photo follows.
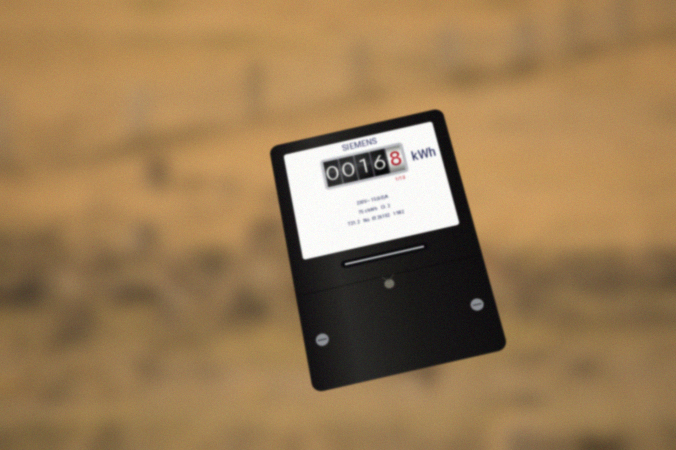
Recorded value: **16.8** kWh
